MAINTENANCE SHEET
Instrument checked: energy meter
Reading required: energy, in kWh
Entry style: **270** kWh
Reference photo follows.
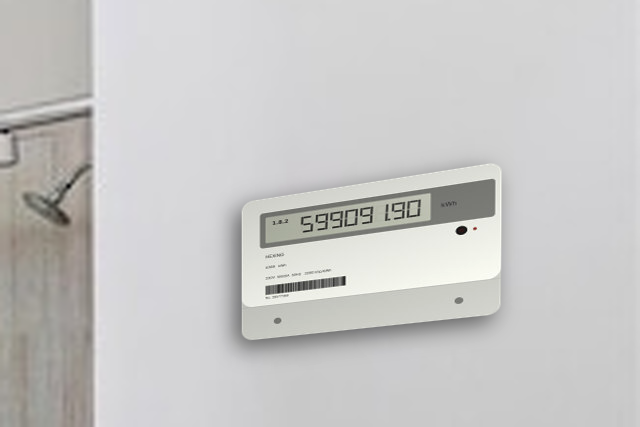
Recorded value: **599091.90** kWh
